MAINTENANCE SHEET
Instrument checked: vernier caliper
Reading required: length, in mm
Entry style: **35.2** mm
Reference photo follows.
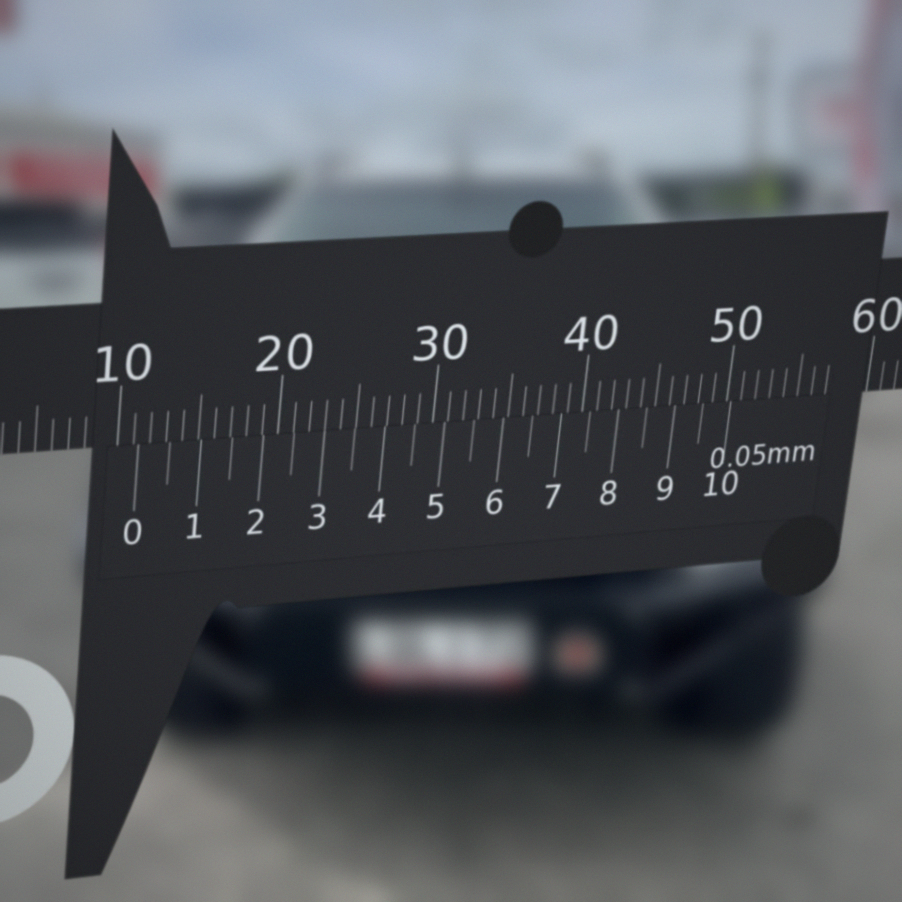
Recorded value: **11.3** mm
